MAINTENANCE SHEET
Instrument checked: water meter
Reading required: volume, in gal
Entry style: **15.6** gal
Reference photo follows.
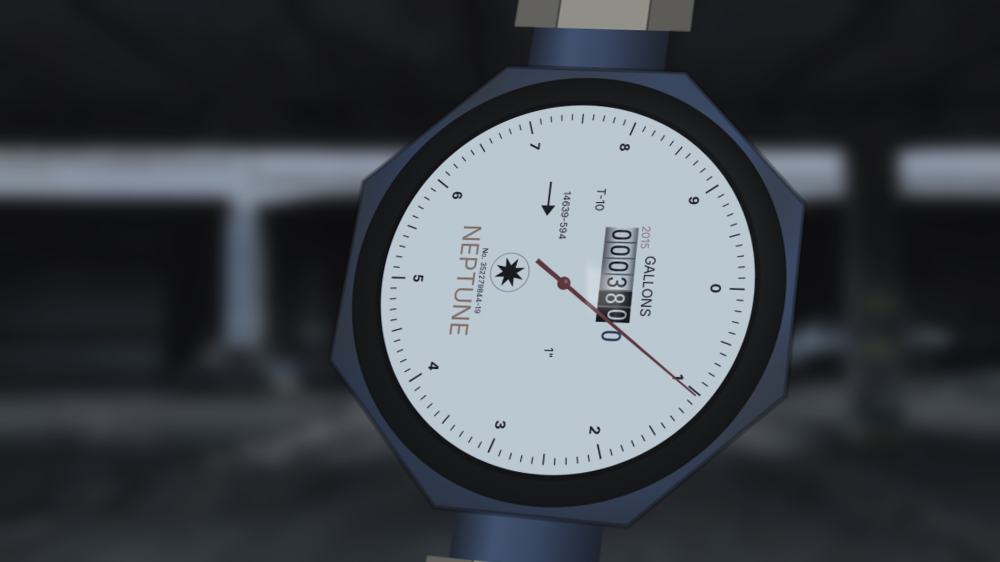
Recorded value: **3801.0** gal
